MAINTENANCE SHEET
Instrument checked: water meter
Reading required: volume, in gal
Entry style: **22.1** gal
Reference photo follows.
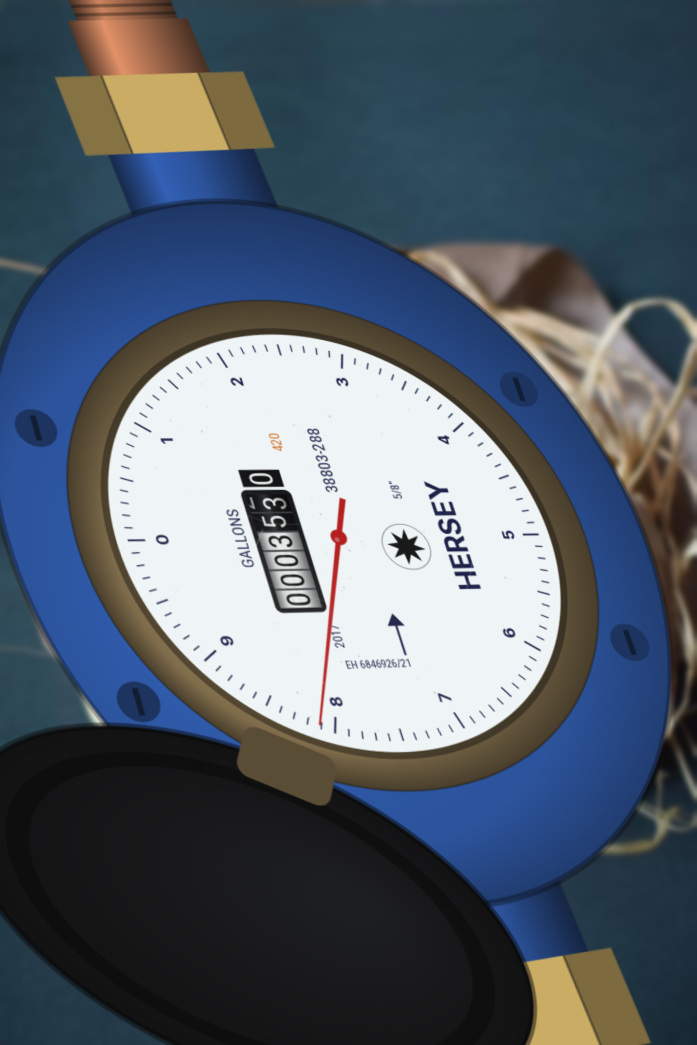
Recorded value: **3528.1** gal
